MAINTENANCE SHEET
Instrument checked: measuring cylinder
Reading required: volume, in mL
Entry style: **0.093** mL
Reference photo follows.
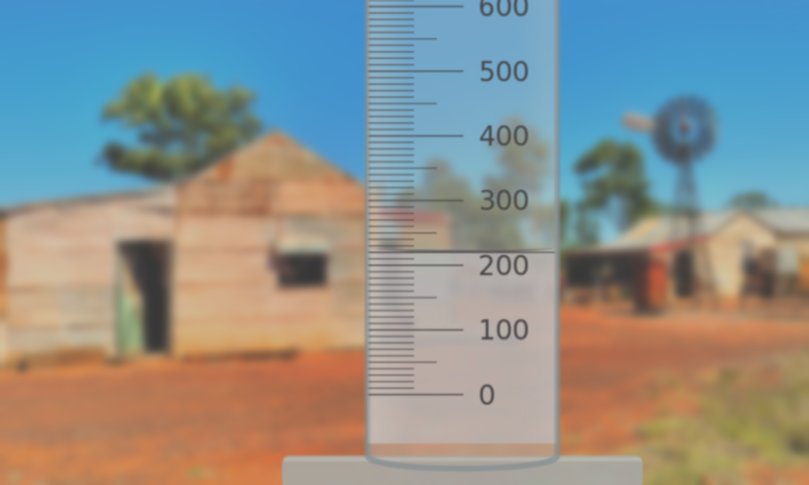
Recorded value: **220** mL
